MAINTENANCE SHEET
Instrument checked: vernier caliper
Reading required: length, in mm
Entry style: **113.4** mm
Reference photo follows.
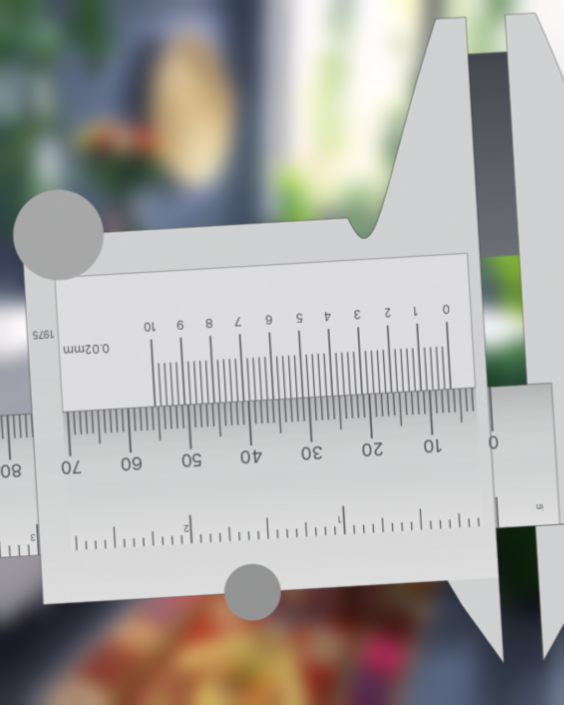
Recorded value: **6.5** mm
